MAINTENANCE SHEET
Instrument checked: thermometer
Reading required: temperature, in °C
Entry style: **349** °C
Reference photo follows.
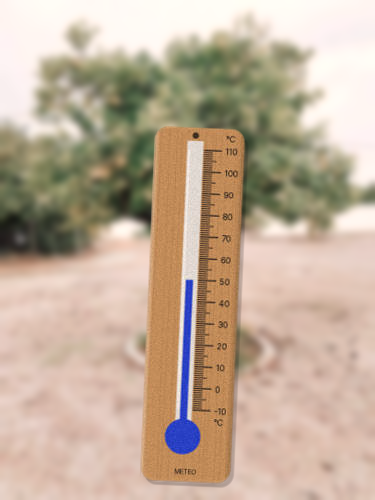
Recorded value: **50** °C
